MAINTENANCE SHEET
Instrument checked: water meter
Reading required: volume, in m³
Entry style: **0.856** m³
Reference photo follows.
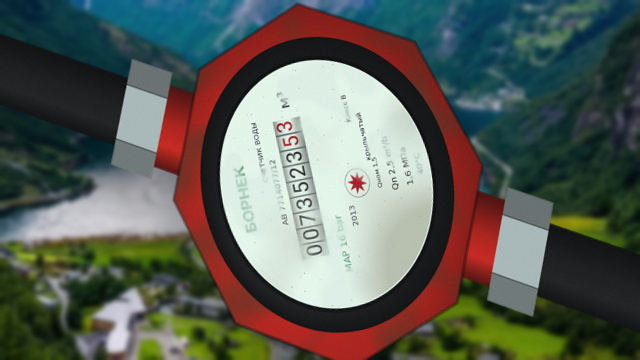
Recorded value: **73523.53** m³
